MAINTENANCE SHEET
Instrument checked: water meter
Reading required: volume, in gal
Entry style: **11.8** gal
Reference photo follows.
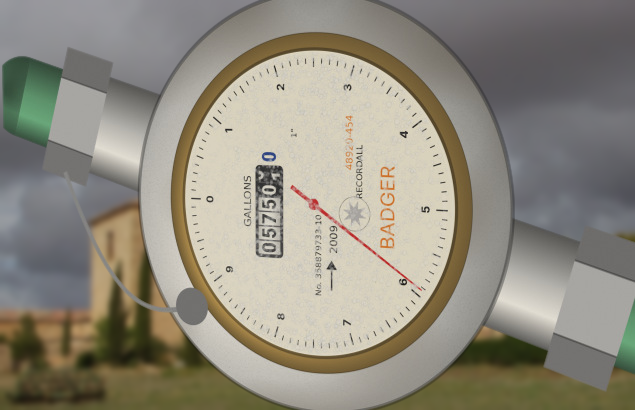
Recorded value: **575005.9** gal
